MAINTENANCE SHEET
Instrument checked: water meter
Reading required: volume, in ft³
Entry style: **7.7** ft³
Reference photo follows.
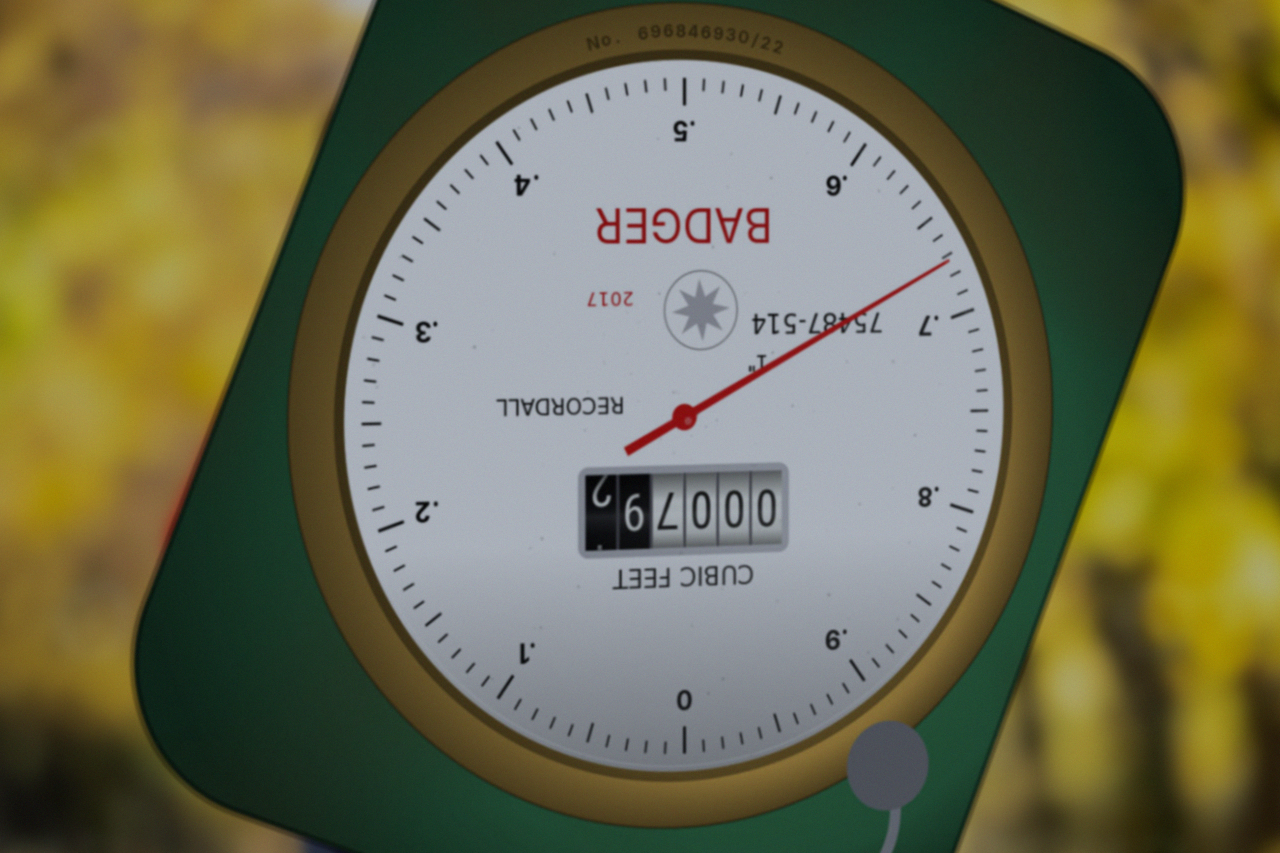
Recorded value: **791.67** ft³
